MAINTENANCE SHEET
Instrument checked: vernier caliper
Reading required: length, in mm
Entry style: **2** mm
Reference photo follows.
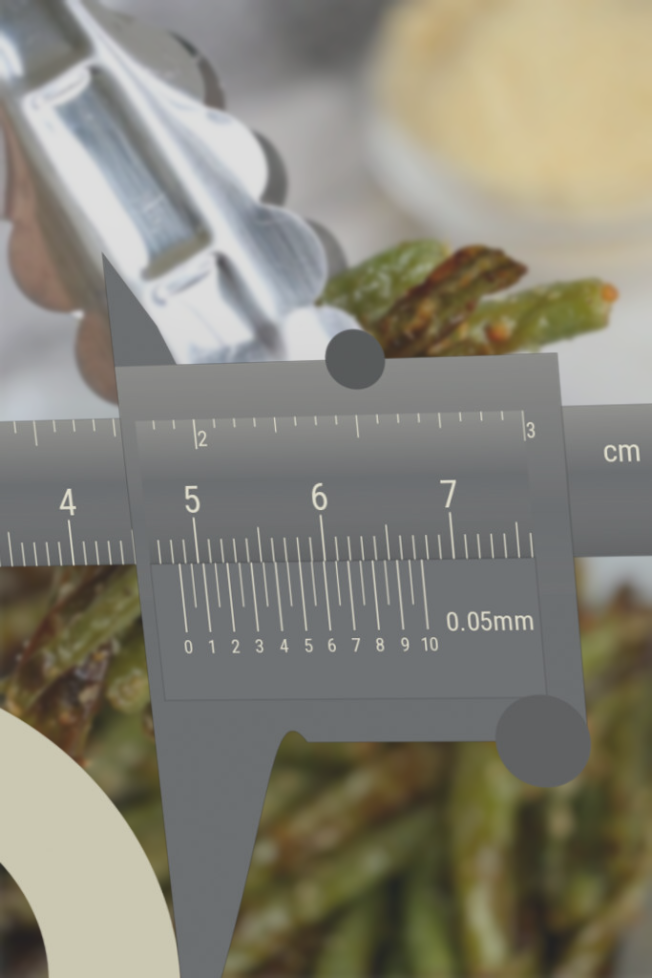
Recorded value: **48.5** mm
